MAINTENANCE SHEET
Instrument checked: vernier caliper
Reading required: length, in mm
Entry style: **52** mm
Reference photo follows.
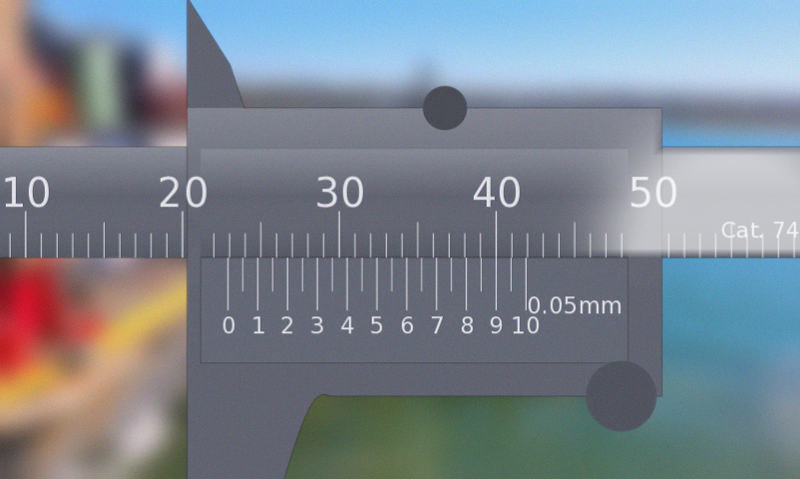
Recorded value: **22.9** mm
